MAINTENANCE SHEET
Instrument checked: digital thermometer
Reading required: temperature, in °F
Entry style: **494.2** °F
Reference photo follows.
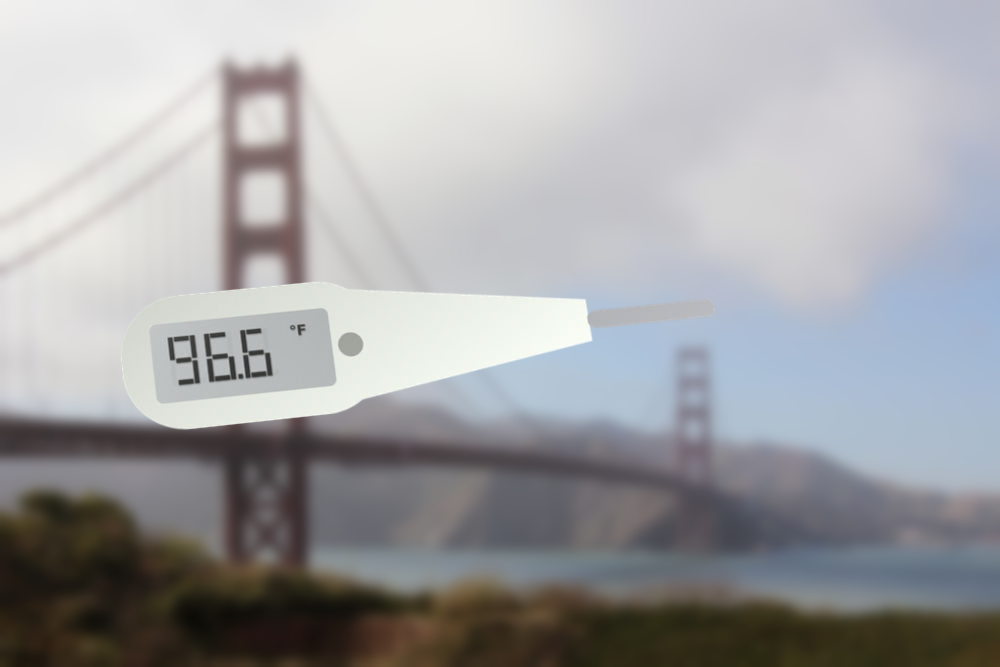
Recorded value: **96.6** °F
